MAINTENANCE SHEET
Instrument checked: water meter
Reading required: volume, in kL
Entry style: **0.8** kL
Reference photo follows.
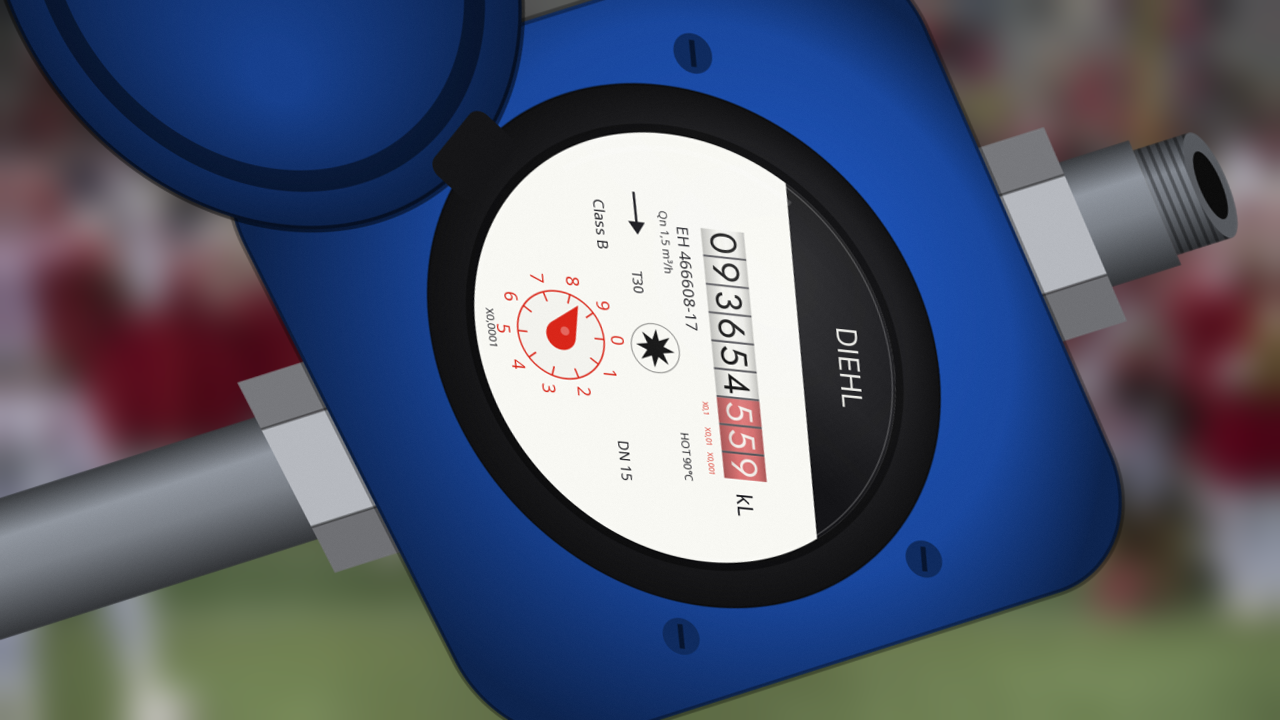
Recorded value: **93654.5598** kL
